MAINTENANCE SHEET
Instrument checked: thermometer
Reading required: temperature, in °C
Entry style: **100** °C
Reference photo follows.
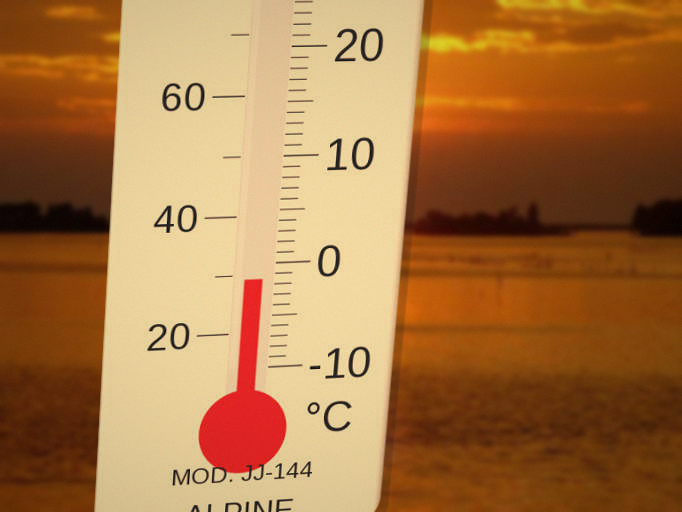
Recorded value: **-1.5** °C
